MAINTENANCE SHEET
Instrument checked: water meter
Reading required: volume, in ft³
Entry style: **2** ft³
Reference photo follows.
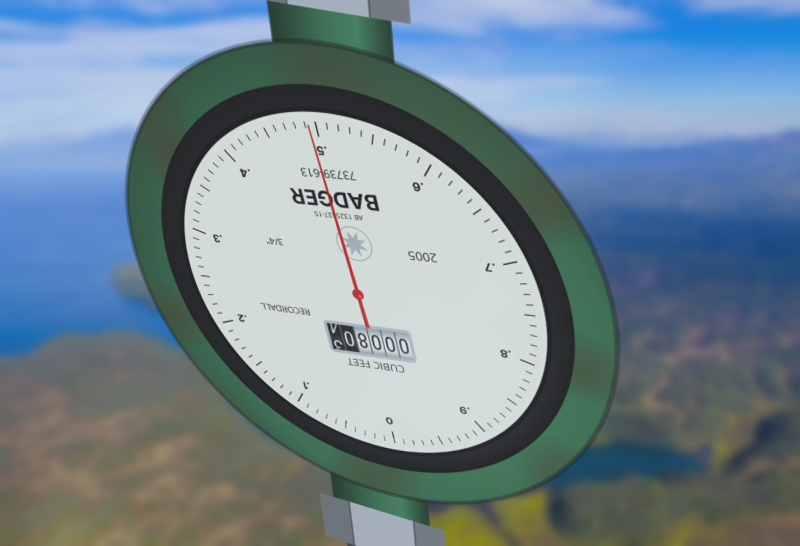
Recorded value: **803.49** ft³
